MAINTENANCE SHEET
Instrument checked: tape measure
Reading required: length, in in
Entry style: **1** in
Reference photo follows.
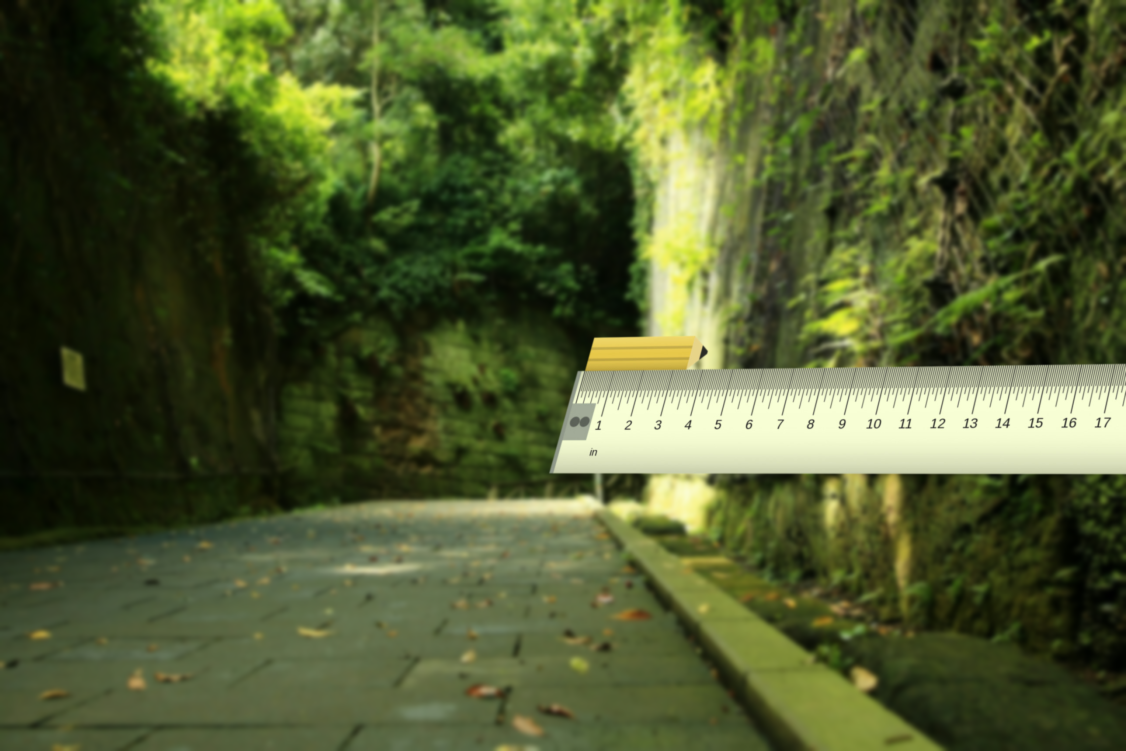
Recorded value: **4** in
